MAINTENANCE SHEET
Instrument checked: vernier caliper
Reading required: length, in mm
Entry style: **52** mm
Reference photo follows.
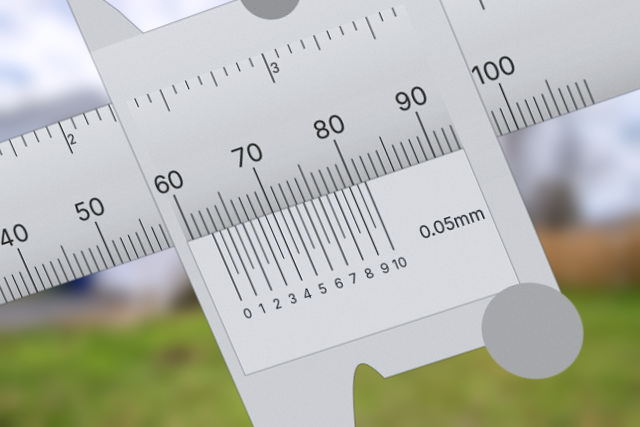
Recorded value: **62.4** mm
